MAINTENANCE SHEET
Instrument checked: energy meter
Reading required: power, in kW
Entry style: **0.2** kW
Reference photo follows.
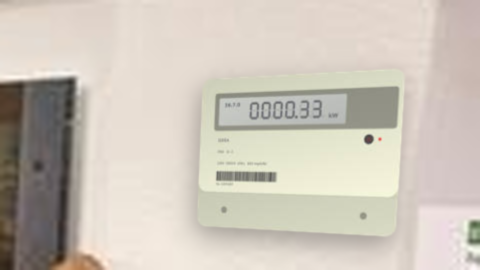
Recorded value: **0.33** kW
